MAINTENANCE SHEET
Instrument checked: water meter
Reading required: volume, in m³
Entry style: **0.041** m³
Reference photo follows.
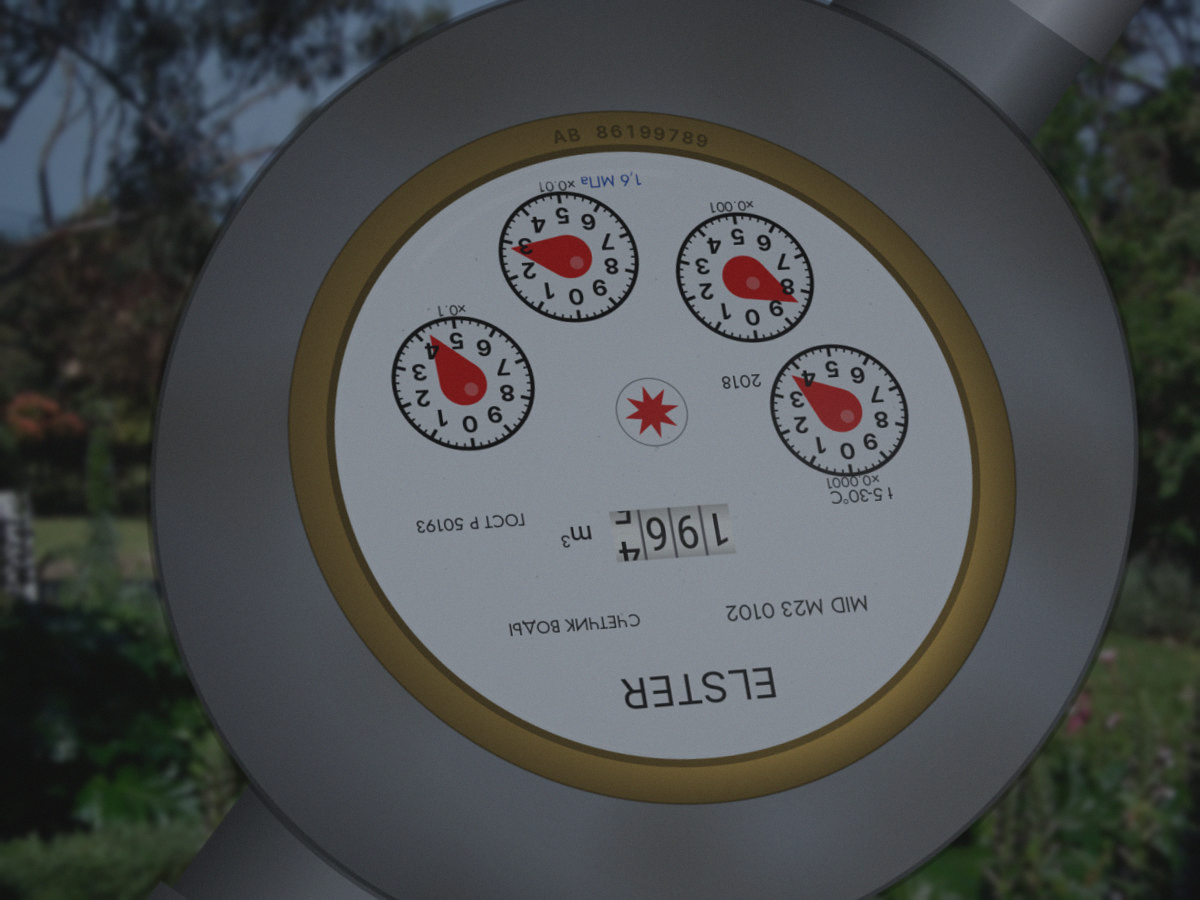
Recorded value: **1964.4283** m³
